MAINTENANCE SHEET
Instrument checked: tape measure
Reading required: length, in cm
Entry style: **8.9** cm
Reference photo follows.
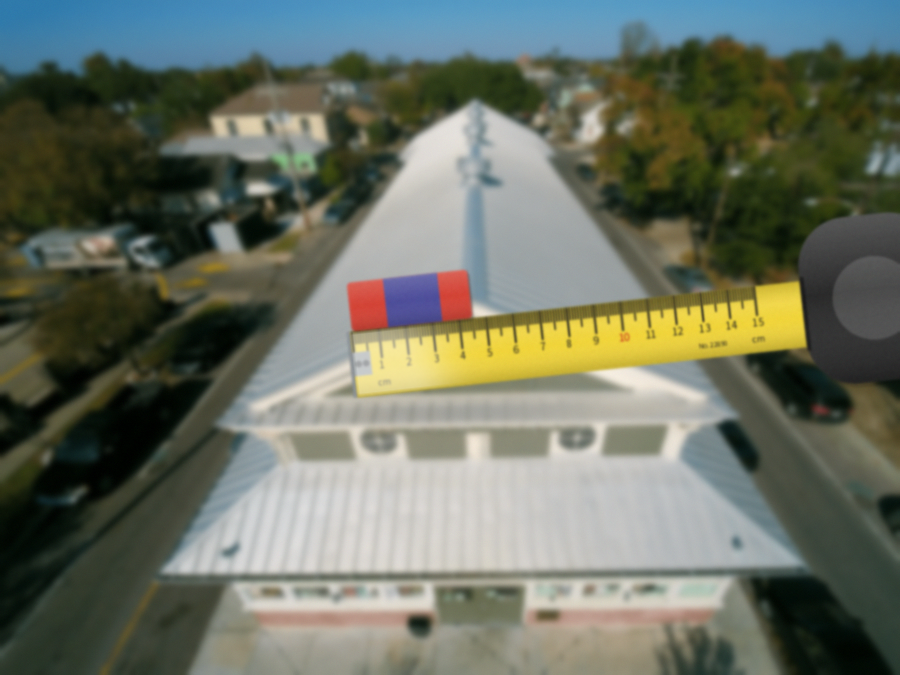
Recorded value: **4.5** cm
